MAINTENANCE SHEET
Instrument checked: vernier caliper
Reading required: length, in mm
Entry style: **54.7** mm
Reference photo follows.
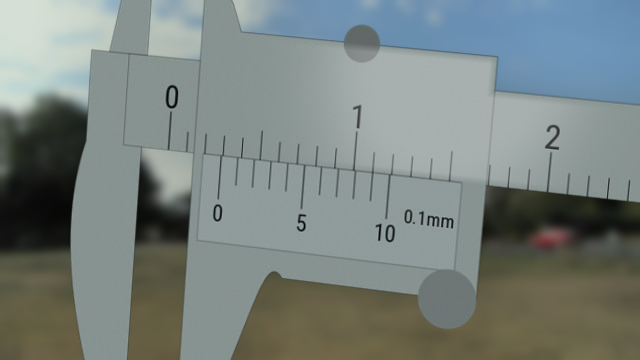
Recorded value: **2.9** mm
